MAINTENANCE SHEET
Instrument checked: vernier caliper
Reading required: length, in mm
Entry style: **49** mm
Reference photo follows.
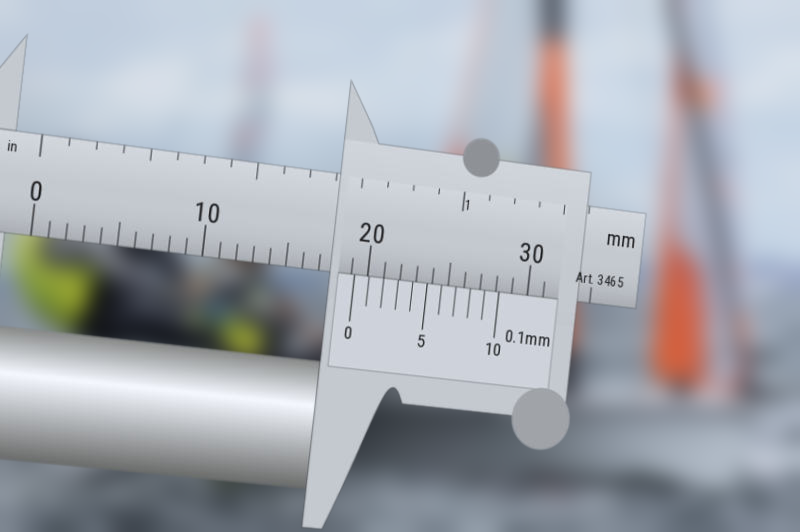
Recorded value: **19.2** mm
